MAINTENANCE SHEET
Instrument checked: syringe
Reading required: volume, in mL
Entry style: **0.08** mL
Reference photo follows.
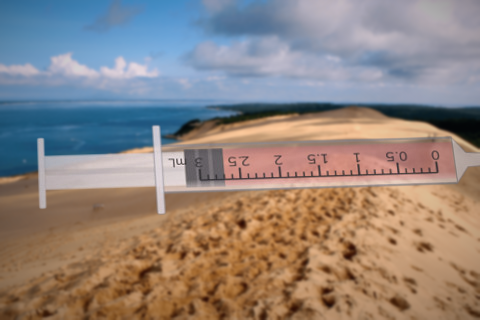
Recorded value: **2.7** mL
